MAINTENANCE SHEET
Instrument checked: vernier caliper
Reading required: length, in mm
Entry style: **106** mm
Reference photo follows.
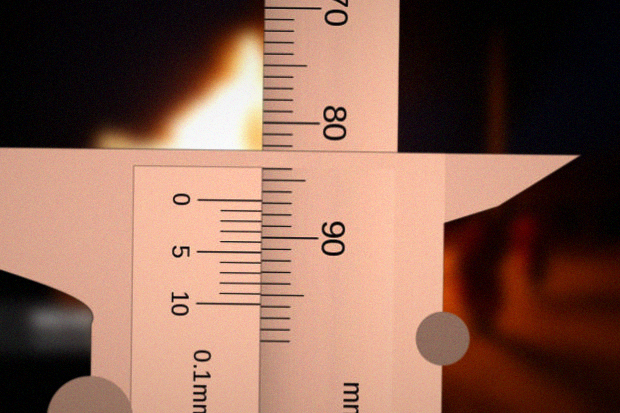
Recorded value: **86.8** mm
